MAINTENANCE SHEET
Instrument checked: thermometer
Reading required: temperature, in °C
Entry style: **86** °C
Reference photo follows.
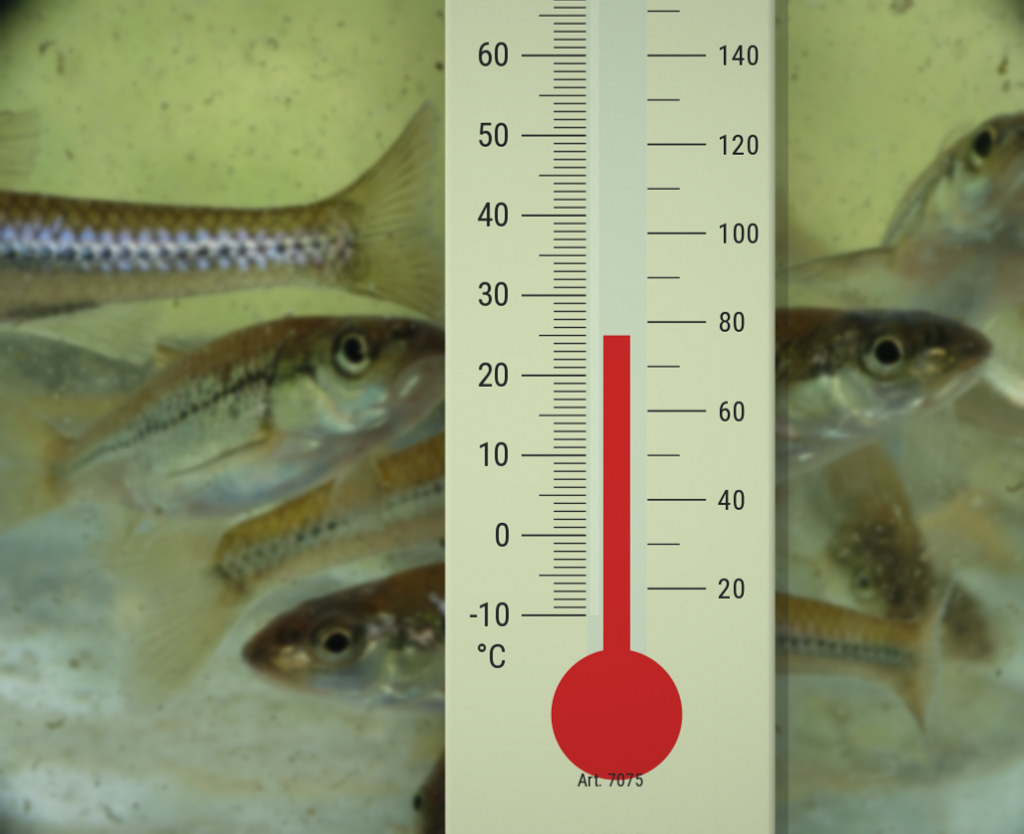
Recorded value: **25** °C
